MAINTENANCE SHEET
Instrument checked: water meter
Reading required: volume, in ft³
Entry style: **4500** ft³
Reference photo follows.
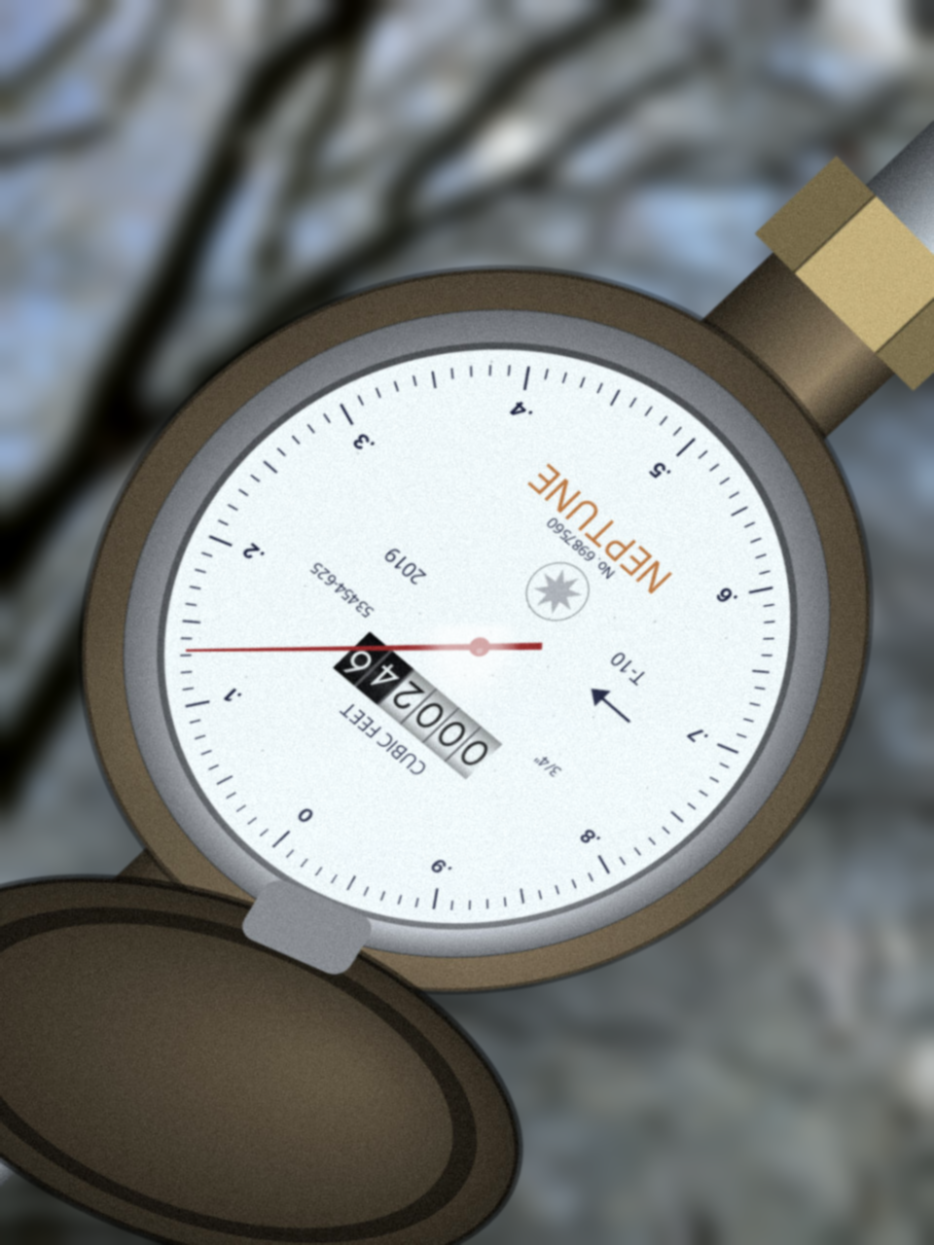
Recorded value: **246.13** ft³
